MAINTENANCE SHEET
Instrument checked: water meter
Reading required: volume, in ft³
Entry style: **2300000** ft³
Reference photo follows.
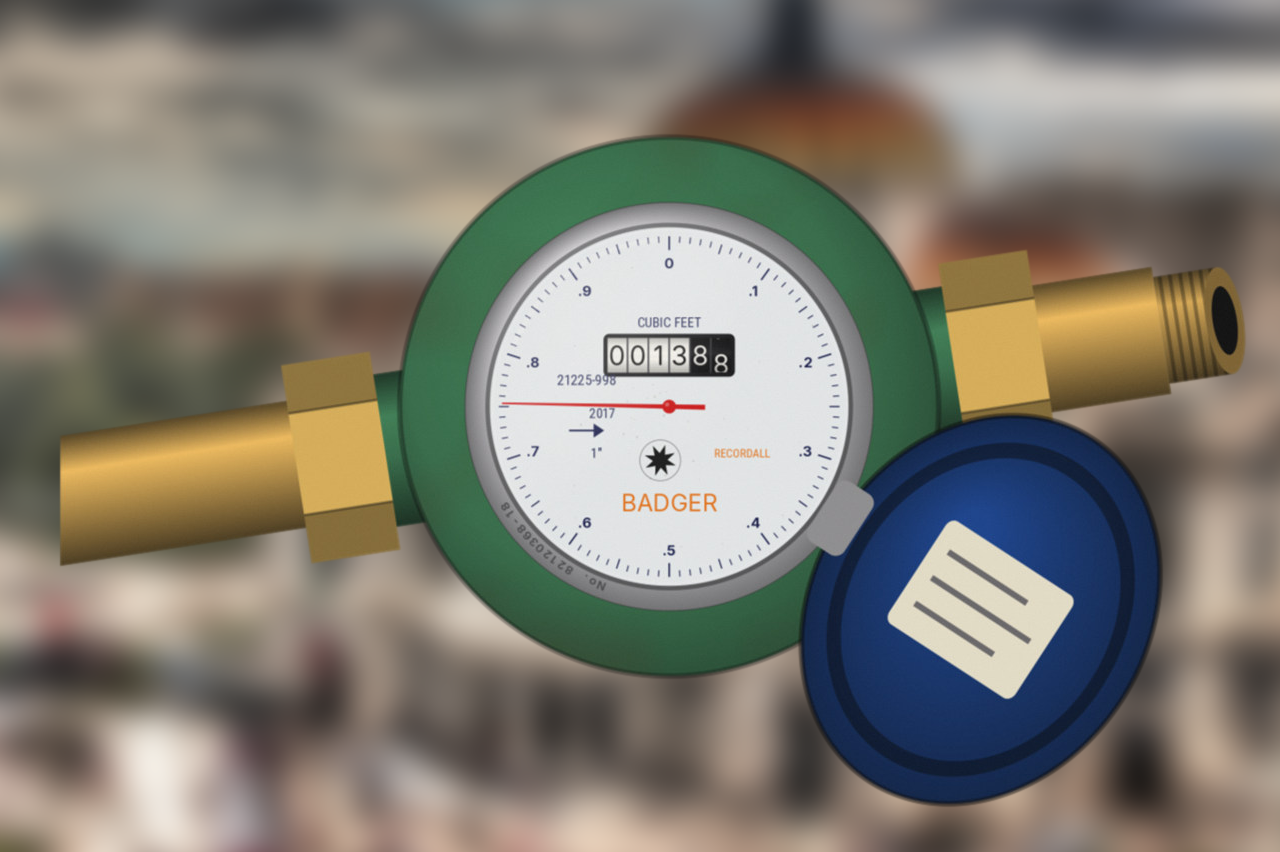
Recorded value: **1387.75** ft³
